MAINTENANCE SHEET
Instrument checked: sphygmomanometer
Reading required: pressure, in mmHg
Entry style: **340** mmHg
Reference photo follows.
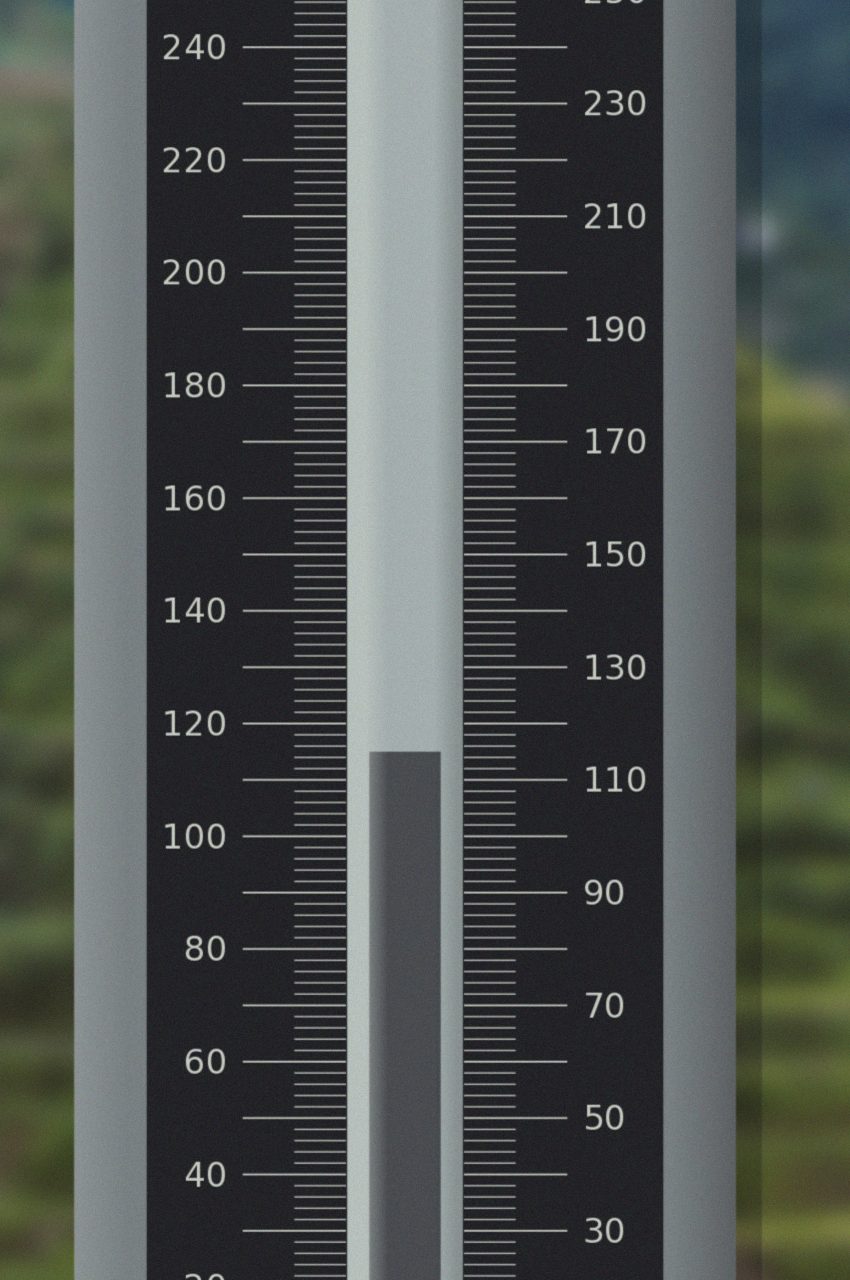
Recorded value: **115** mmHg
